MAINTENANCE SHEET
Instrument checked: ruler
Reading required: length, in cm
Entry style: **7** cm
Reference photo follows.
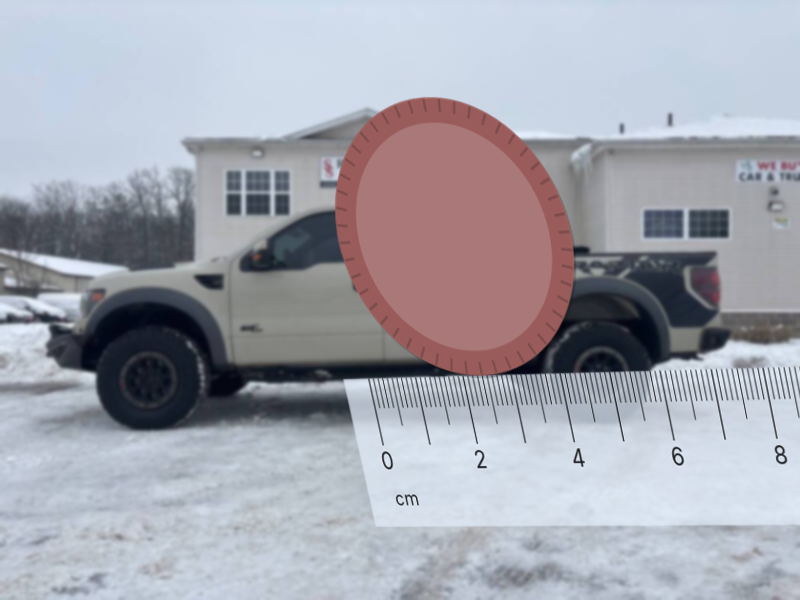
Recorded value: **4.8** cm
